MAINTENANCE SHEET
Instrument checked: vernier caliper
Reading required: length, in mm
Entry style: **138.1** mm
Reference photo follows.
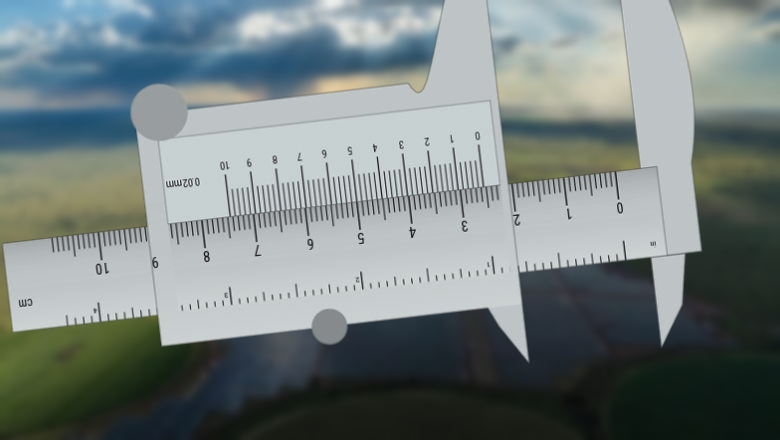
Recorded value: **25.5** mm
